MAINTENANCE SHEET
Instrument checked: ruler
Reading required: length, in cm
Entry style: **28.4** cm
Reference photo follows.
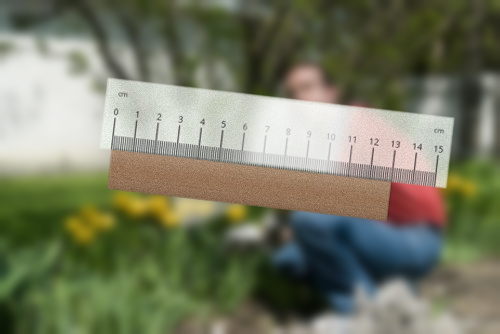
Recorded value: **13** cm
